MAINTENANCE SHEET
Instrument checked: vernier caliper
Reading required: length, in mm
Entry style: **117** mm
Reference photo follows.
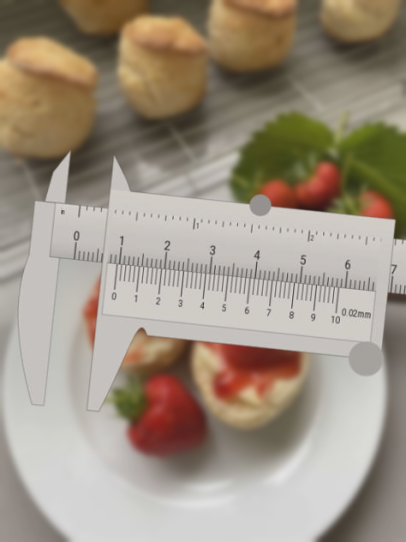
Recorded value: **9.5** mm
